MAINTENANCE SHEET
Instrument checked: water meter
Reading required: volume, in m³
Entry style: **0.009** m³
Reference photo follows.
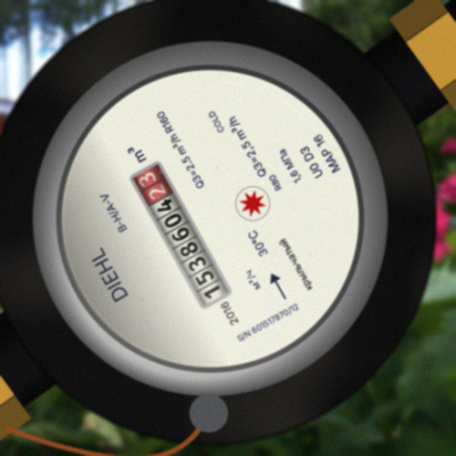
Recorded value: **1538604.23** m³
